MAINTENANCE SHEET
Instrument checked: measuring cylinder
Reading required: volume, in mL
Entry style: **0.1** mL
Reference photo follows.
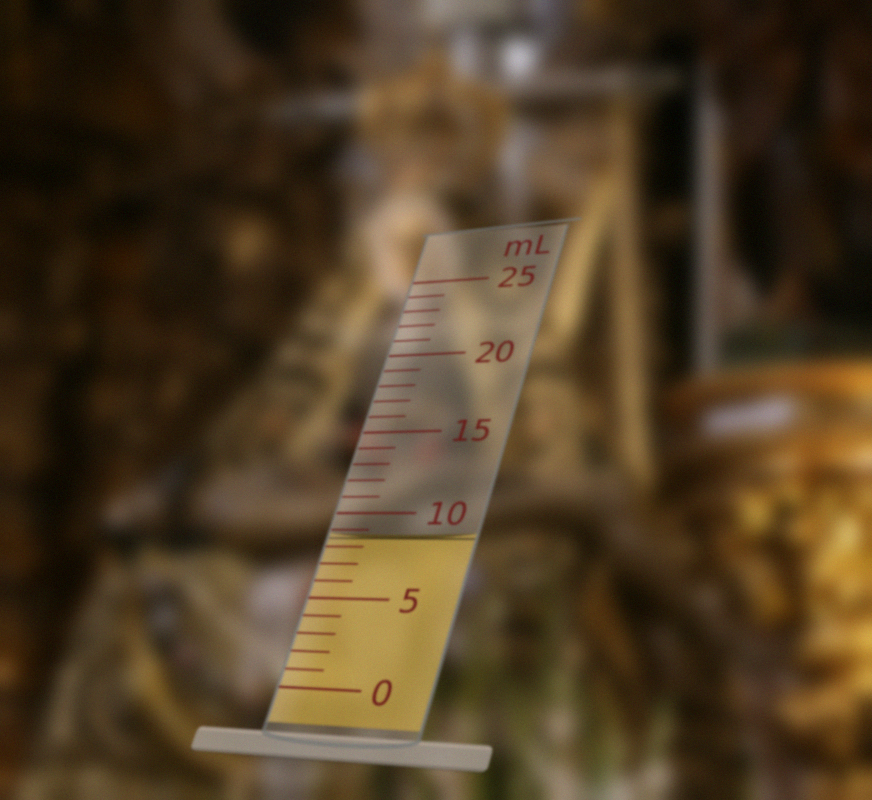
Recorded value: **8.5** mL
